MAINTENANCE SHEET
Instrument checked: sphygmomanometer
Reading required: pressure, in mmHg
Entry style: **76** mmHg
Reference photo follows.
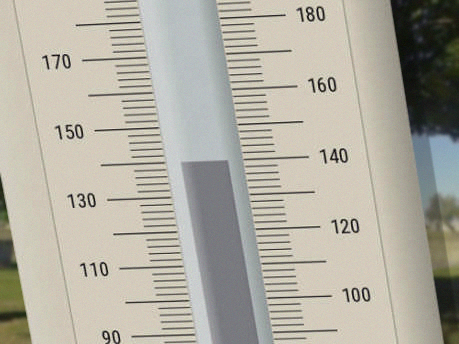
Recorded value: **140** mmHg
